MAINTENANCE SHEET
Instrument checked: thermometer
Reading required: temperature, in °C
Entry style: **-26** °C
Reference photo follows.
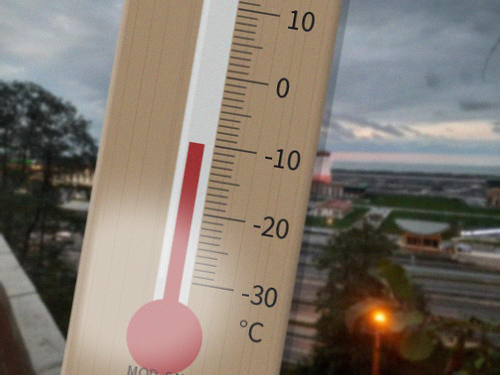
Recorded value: **-10** °C
